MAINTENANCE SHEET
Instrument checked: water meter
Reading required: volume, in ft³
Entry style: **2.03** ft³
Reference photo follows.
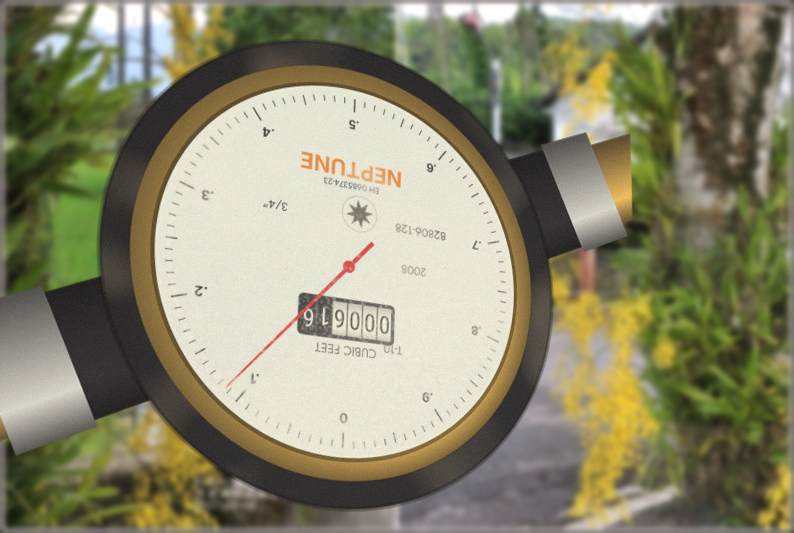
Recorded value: **616.11** ft³
